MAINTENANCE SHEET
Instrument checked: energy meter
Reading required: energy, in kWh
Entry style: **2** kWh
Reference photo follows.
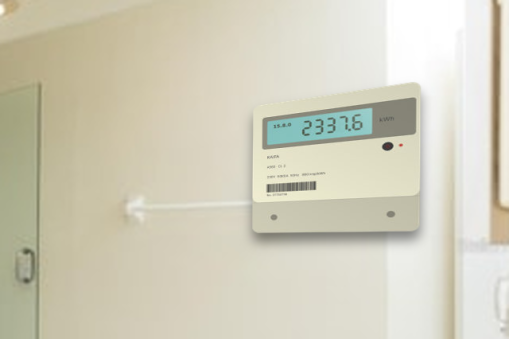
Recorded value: **2337.6** kWh
